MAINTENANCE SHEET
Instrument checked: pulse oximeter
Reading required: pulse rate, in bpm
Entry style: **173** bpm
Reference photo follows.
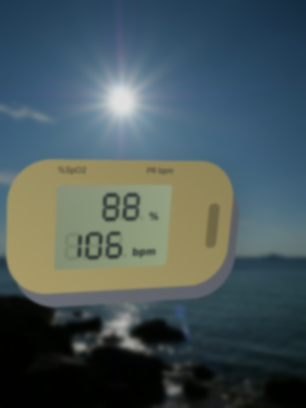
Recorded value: **106** bpm
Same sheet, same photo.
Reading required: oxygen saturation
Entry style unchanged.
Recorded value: **88** %
